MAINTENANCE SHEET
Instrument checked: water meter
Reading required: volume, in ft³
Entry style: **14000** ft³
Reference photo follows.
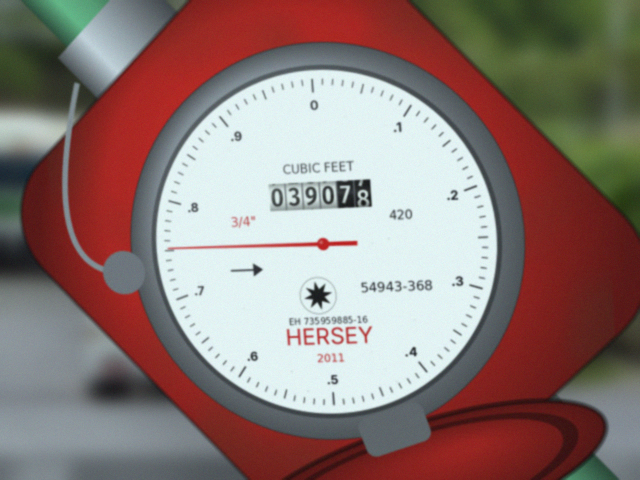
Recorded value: **39077.75** ft³
